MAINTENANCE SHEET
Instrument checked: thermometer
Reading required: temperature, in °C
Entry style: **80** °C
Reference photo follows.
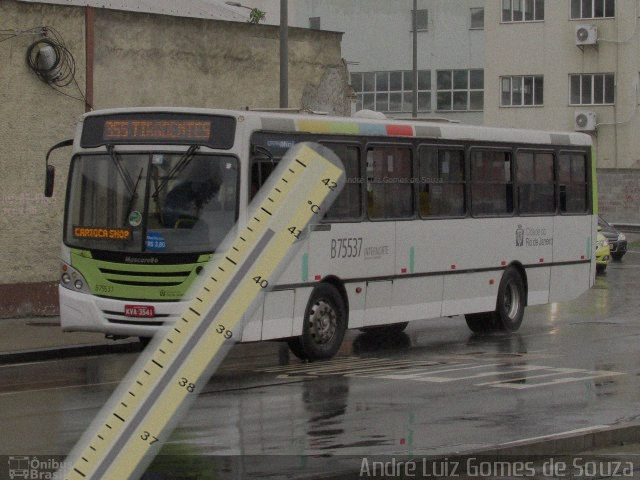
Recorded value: **40.8** °C
